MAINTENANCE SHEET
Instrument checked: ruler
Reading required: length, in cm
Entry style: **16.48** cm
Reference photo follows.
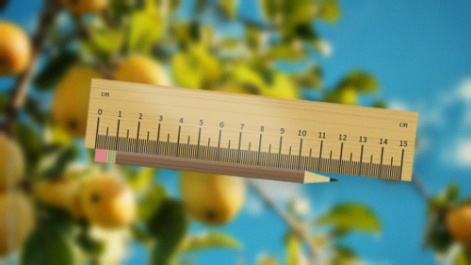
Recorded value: **12** cm
